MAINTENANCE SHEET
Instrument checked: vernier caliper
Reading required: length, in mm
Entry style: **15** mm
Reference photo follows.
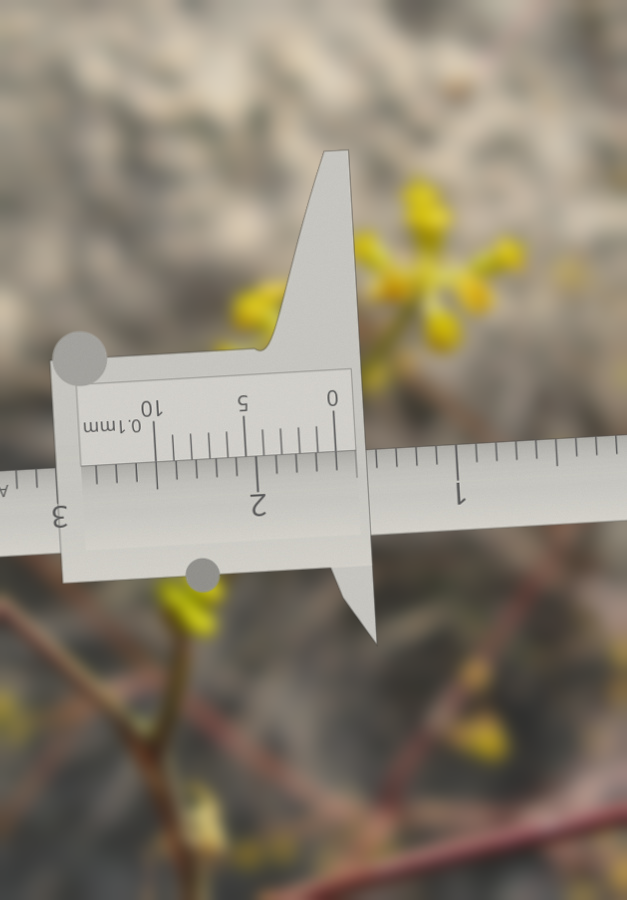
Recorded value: **16.0** mm
